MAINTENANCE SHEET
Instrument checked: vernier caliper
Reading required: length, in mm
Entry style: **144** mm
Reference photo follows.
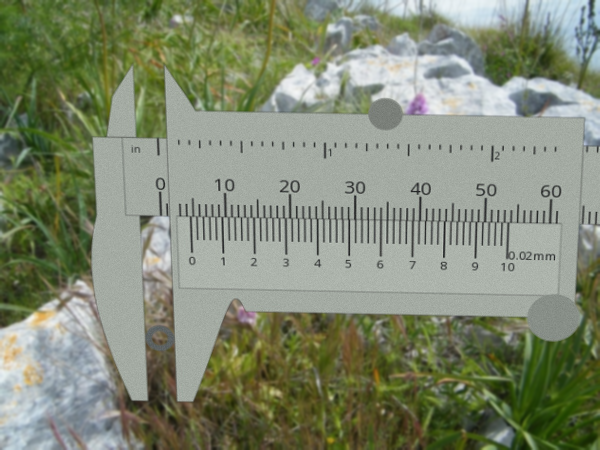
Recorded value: **4.6** mm
